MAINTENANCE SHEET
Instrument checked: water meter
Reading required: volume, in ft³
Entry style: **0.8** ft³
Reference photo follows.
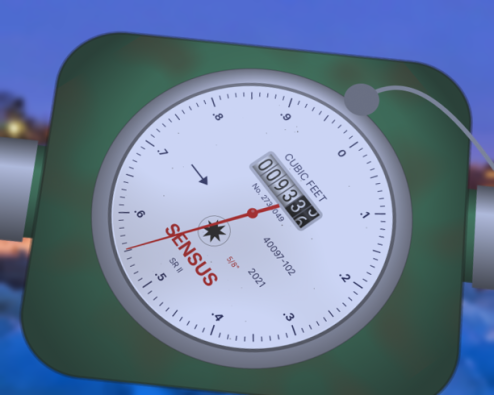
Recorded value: **9335.55** ft³
